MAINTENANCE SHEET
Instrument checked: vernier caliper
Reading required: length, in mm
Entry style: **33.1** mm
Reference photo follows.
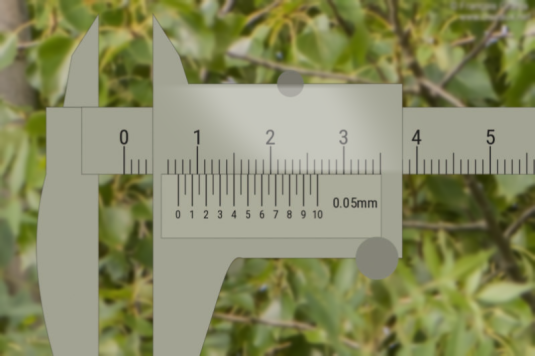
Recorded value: **7.4** mm
